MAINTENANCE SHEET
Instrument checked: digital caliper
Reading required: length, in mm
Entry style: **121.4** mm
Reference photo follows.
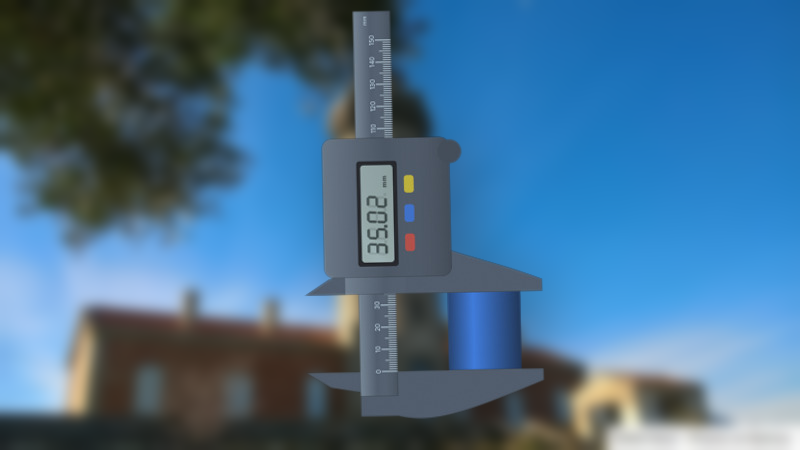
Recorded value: **35.02** mm
